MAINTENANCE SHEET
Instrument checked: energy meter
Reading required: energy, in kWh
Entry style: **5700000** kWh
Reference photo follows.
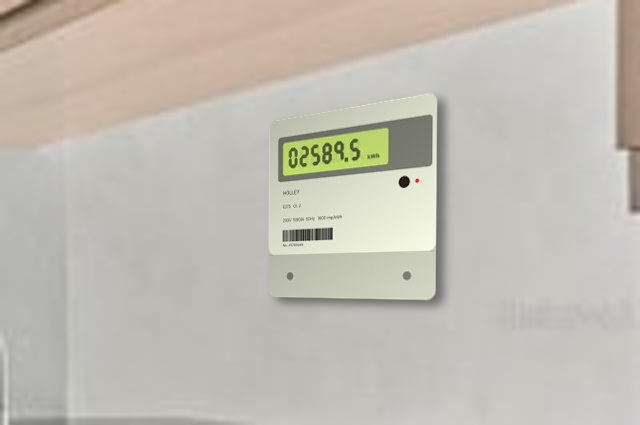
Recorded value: **2589.5** kWh
